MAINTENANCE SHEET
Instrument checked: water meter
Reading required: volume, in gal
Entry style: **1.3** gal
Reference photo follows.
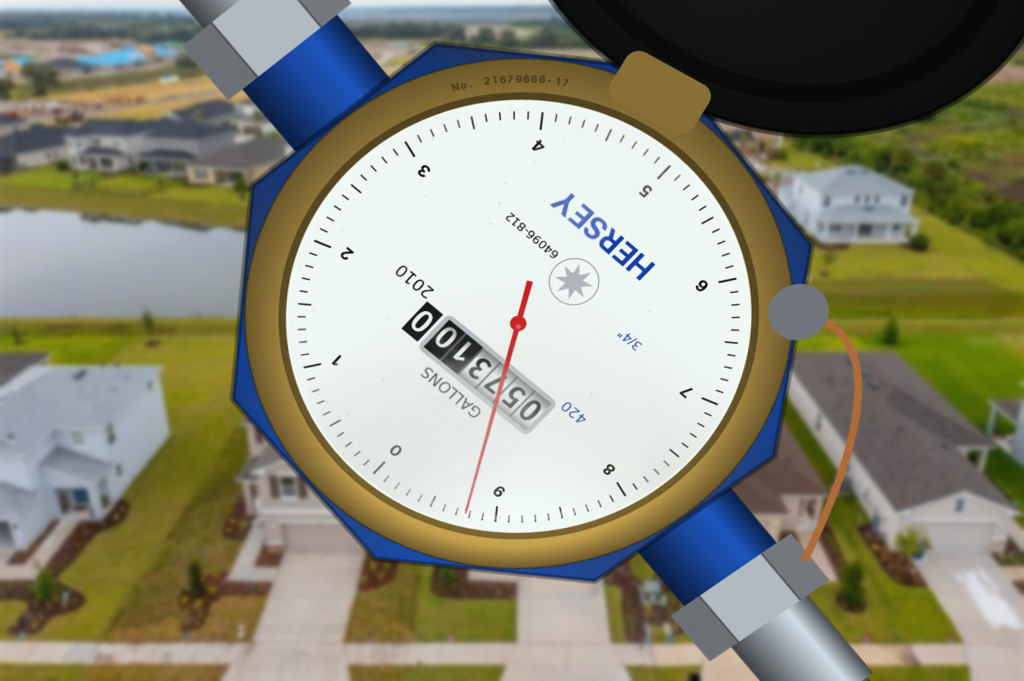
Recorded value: **573099.2** gal
